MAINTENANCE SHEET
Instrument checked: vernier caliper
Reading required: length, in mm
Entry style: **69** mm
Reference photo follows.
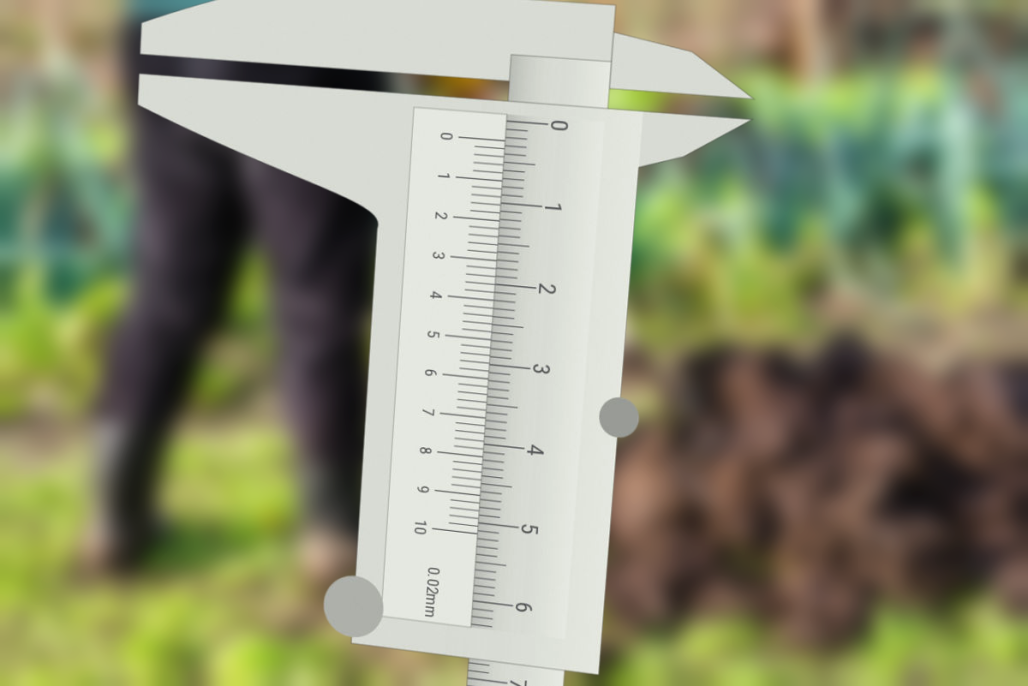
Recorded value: **2.4** mm
